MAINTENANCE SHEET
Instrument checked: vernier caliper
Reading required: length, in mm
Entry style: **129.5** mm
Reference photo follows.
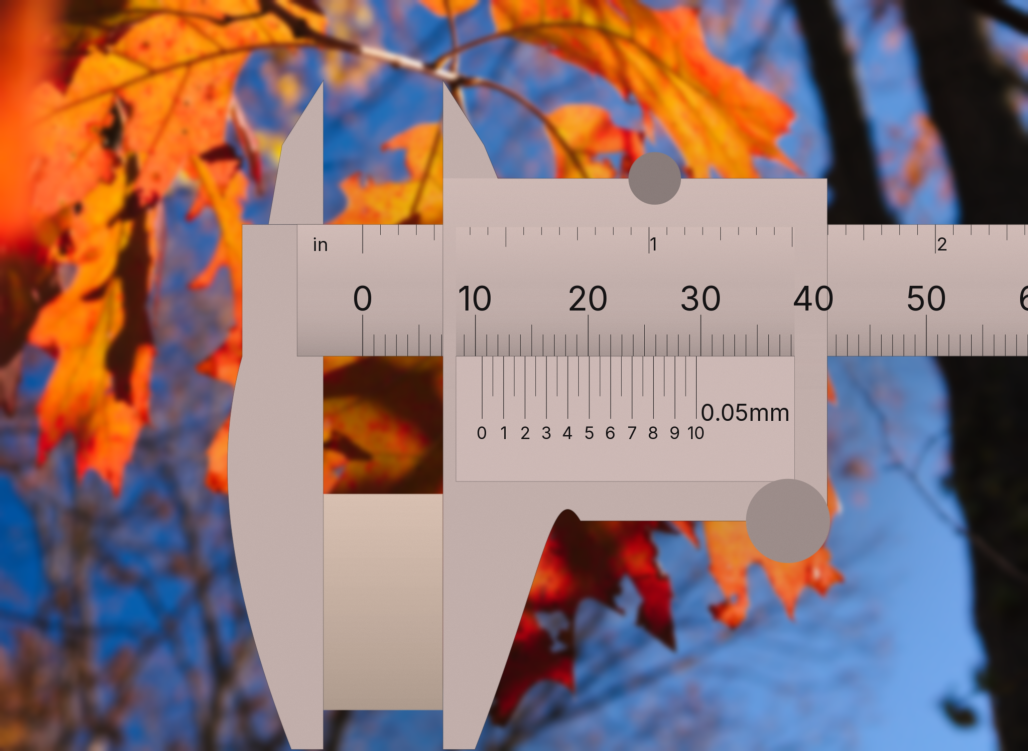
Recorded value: **10.6** mm
